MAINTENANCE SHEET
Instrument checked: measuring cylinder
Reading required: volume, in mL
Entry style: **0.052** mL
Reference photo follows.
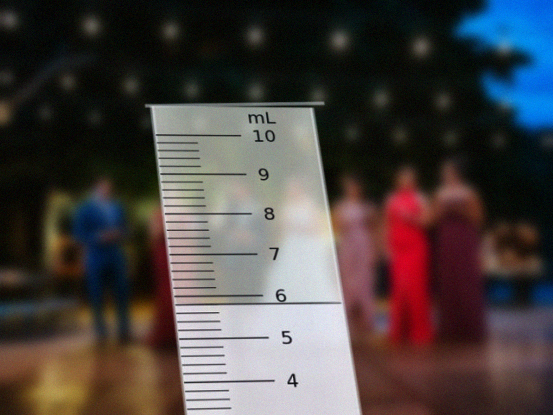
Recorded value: **5.8** mL
